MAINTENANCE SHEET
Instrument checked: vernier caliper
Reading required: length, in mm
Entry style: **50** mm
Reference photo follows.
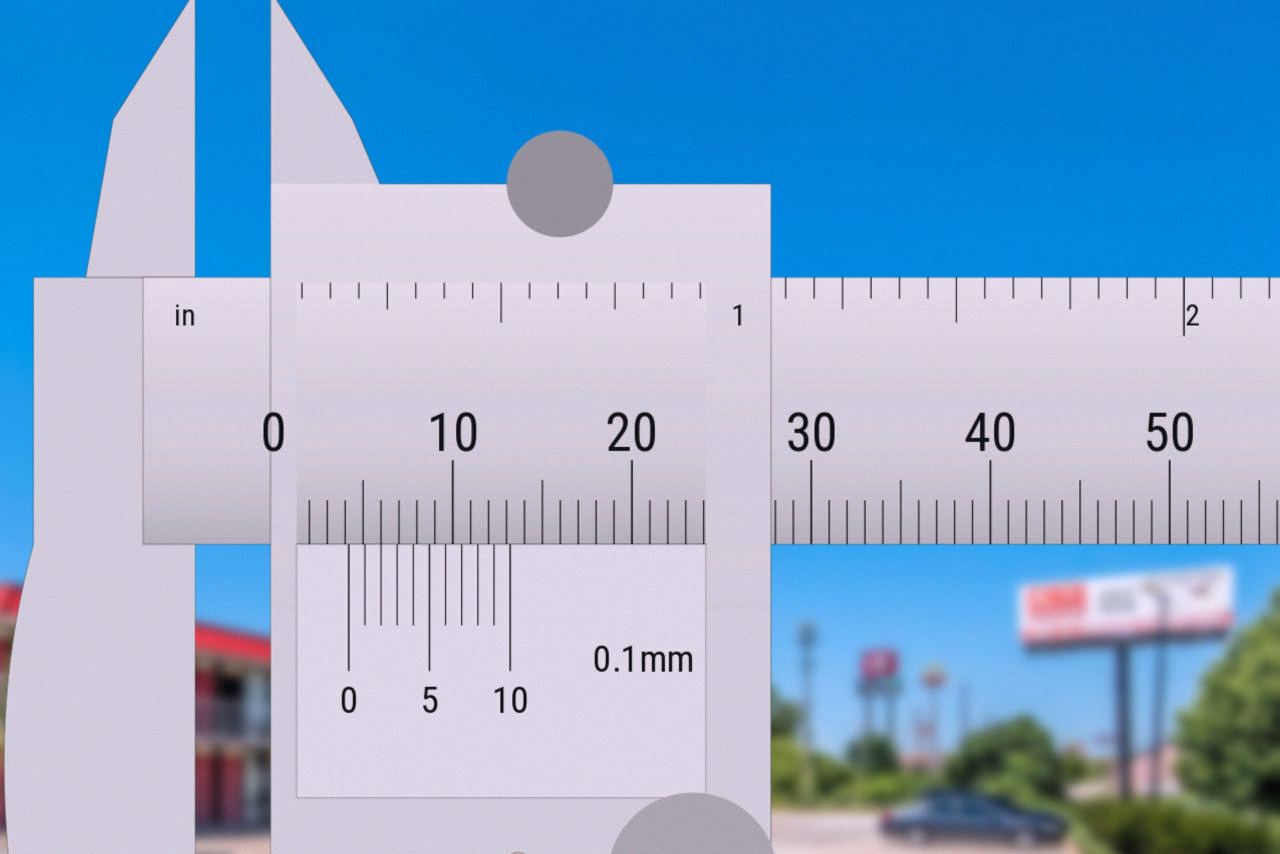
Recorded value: **4.2** mm
